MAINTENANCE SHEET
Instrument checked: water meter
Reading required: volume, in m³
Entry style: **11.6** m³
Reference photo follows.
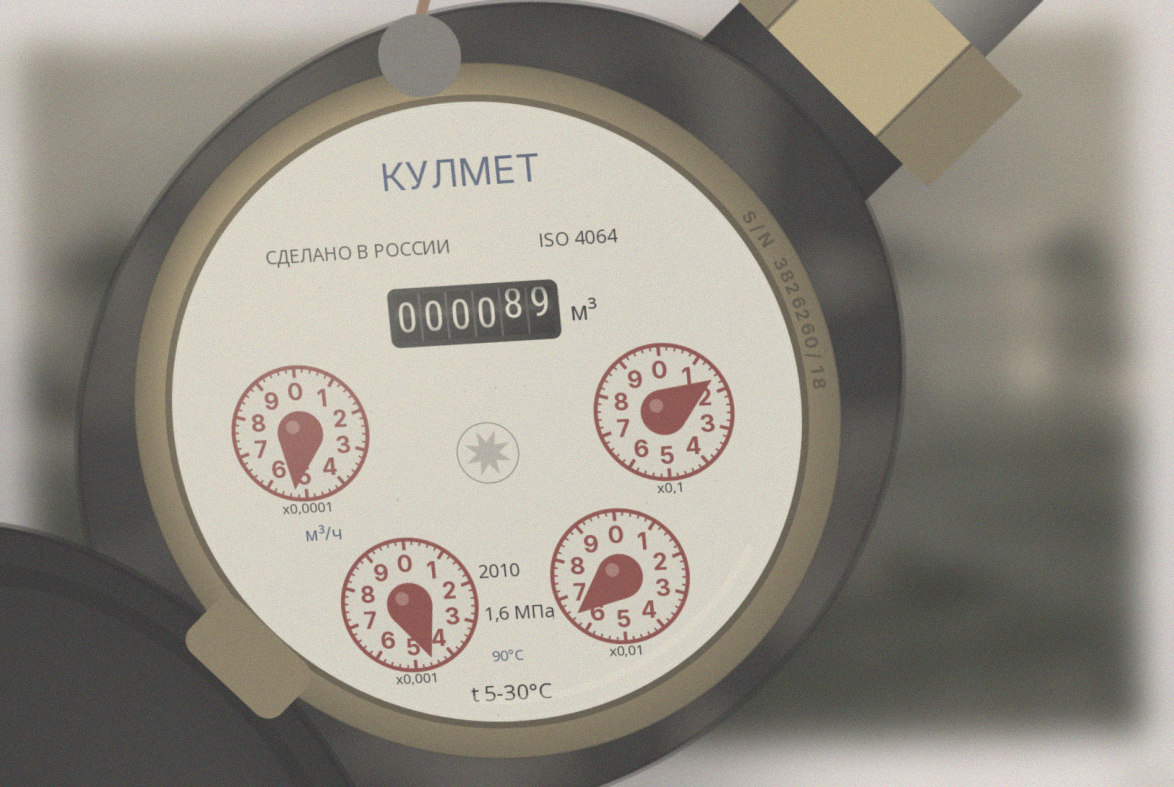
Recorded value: **89.1645** m³
